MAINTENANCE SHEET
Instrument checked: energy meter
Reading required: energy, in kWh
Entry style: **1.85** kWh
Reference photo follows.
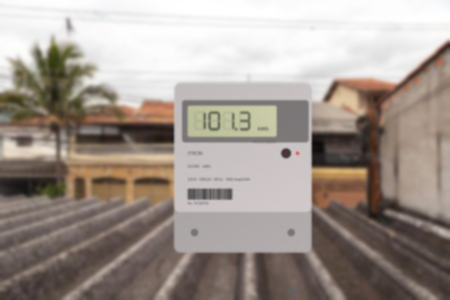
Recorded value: **101.3** kWh
